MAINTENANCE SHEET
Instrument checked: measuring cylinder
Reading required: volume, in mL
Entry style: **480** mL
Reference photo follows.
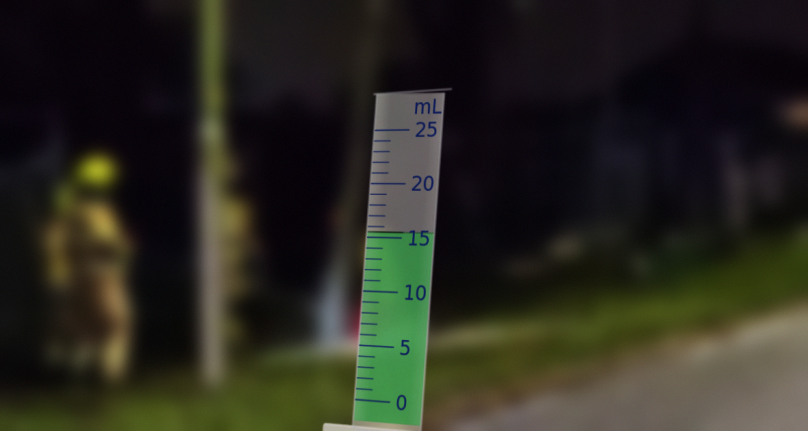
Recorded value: **15.5** mL
